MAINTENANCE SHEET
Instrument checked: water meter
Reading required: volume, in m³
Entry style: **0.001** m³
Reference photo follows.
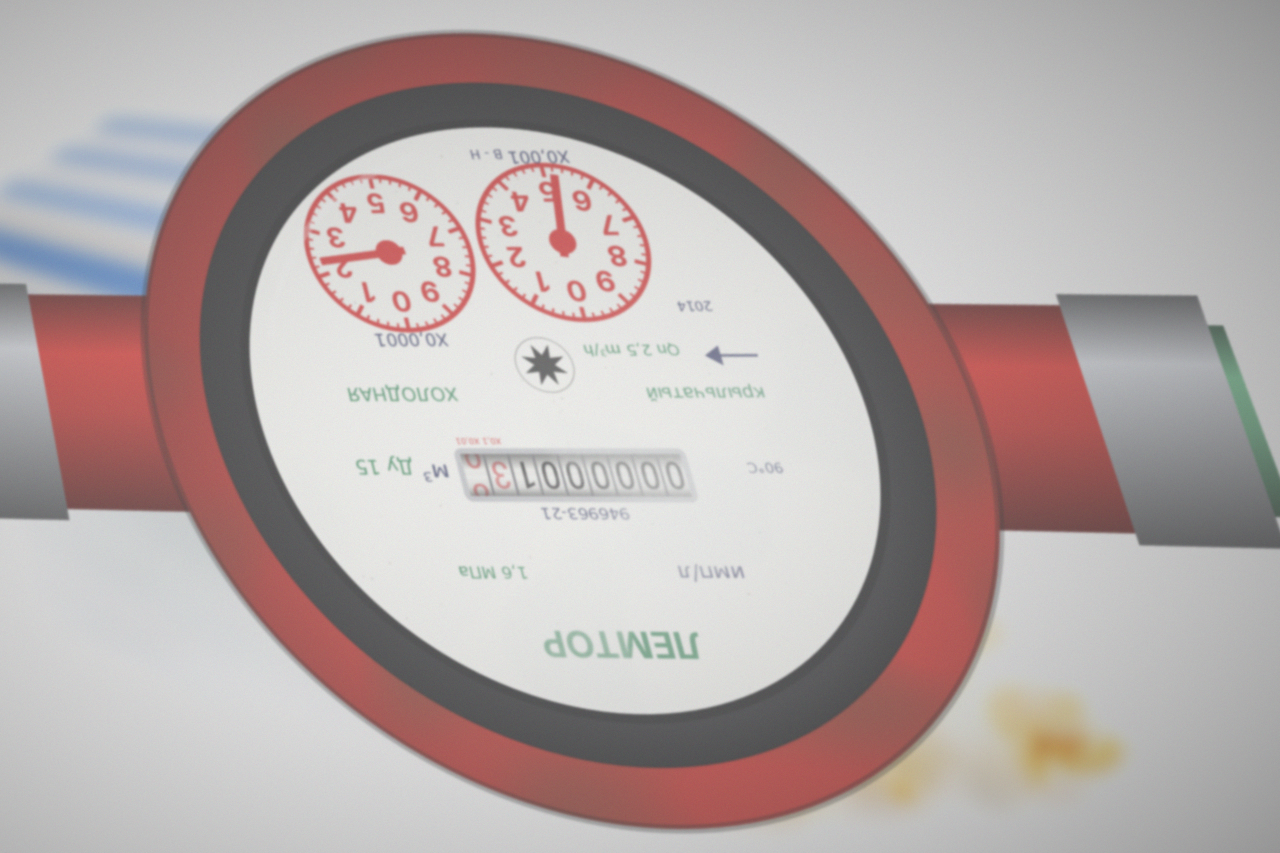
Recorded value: **1.3852** m³
